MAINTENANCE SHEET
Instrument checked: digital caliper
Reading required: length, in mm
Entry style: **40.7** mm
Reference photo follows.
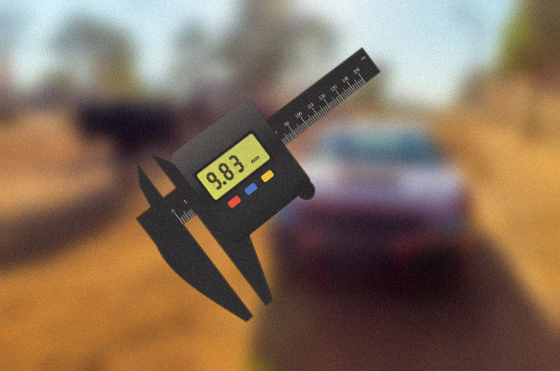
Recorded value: **9.83** mm
